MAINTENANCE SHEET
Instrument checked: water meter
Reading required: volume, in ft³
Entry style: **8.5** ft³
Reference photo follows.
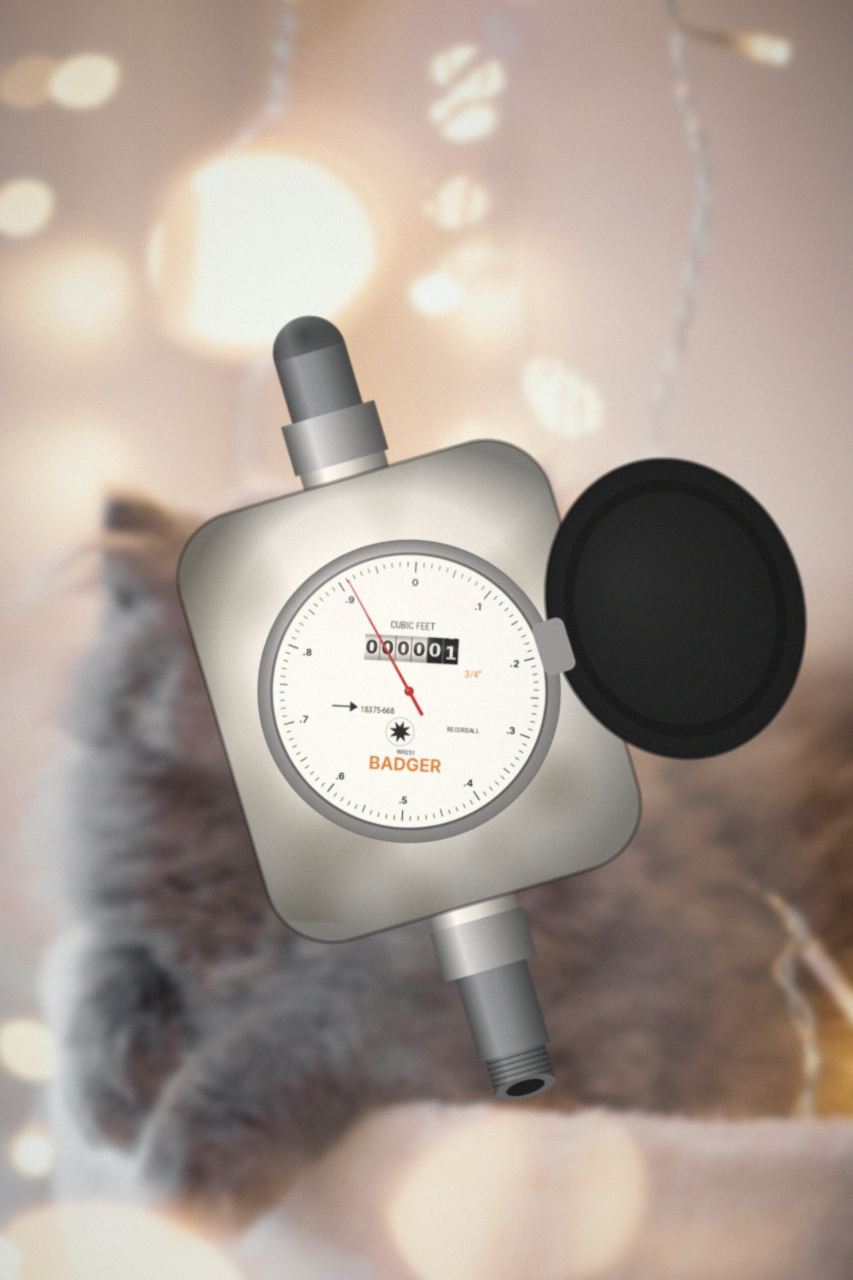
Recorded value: **0.91** ft³
